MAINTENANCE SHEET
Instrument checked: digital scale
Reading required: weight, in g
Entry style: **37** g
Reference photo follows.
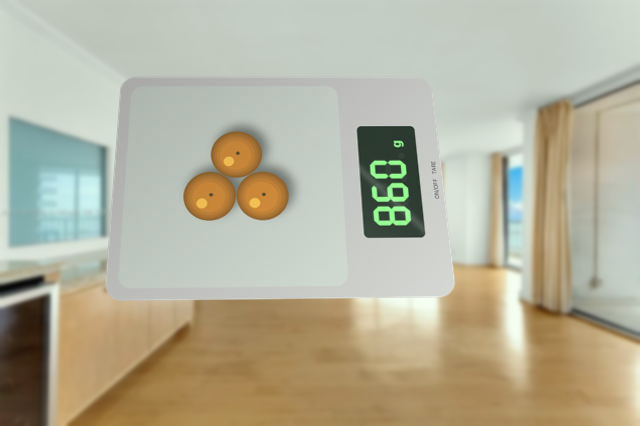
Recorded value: **860** g
